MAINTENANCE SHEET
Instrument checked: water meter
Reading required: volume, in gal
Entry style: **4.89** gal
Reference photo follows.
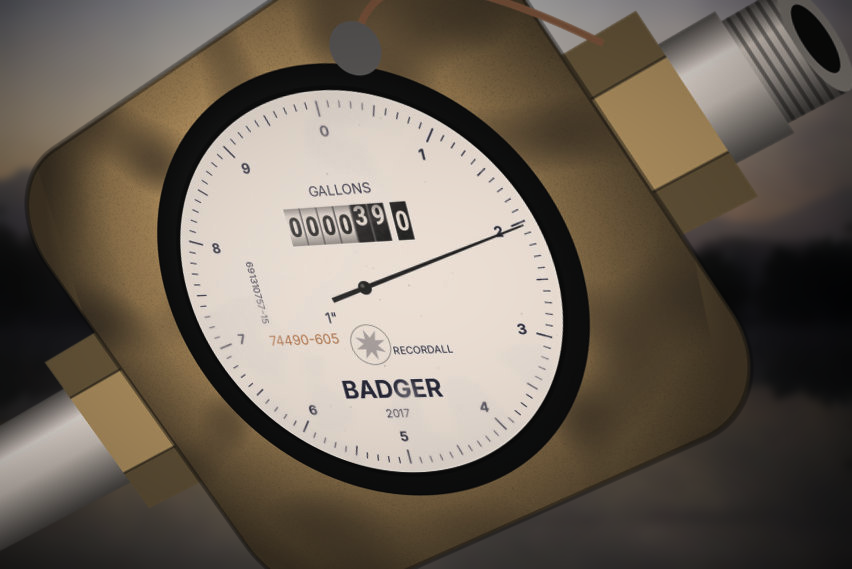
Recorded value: **392.0** gal
